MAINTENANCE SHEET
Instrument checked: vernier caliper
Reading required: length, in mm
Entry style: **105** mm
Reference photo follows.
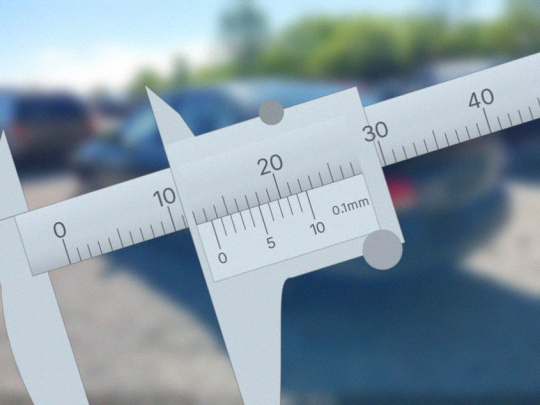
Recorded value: **13.4** mm
